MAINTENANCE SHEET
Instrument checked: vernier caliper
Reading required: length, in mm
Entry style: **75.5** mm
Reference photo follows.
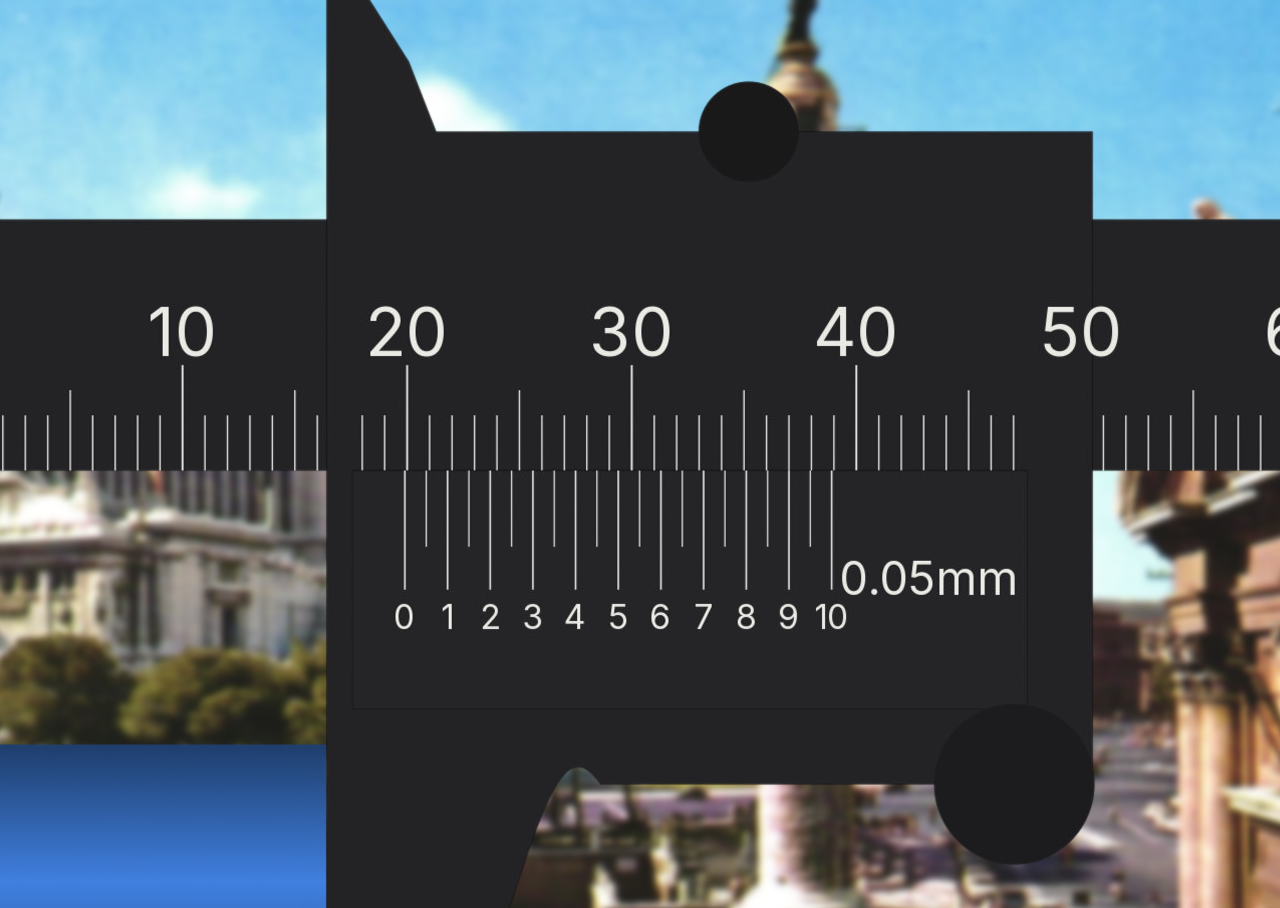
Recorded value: **19.9** mm
